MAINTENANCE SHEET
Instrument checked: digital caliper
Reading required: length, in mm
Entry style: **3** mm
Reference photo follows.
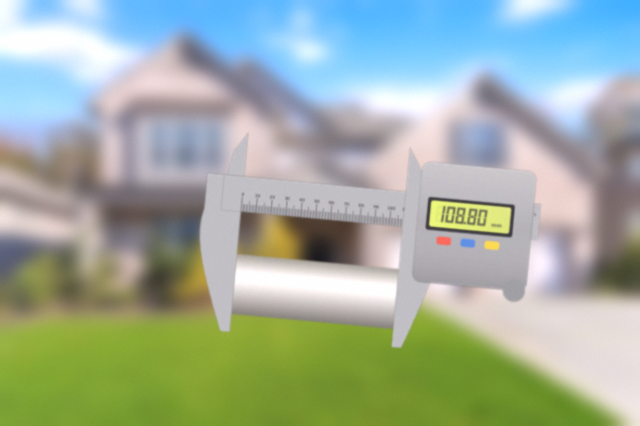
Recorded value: **108.80** mm
